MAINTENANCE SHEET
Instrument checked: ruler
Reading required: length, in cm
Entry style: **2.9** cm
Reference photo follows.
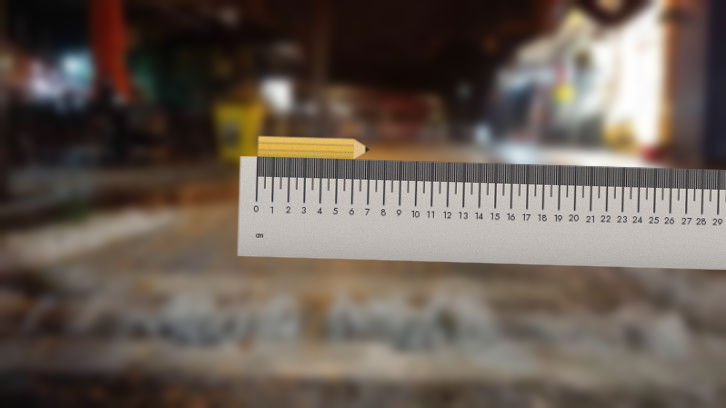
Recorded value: **7** cm
